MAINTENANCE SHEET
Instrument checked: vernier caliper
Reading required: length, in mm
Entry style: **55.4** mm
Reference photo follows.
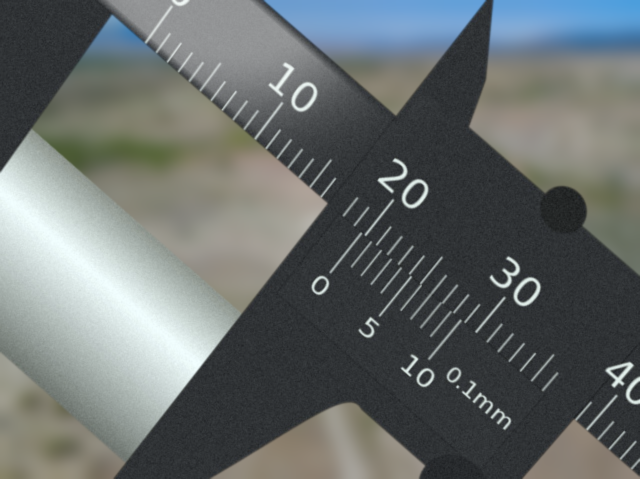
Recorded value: **19.7** mm
